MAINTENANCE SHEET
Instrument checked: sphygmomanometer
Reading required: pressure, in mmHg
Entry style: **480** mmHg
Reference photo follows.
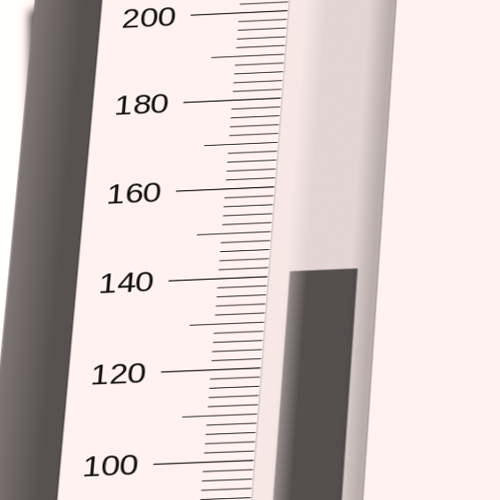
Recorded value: **141** mmHg
